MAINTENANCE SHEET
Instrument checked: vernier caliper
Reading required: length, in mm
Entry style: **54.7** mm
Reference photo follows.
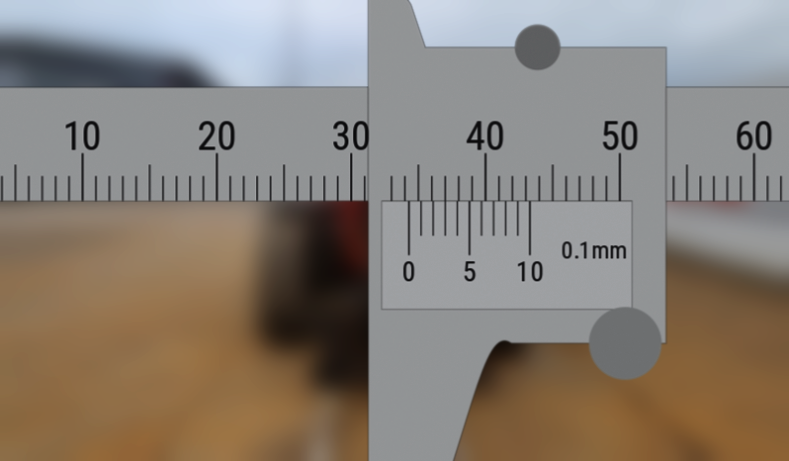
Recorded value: **34.3** mm
